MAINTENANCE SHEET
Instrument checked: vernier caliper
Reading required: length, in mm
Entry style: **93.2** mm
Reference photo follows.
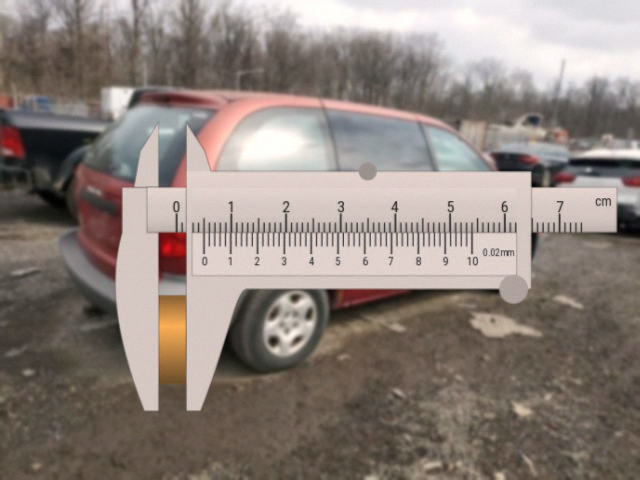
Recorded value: **5.0** mm
